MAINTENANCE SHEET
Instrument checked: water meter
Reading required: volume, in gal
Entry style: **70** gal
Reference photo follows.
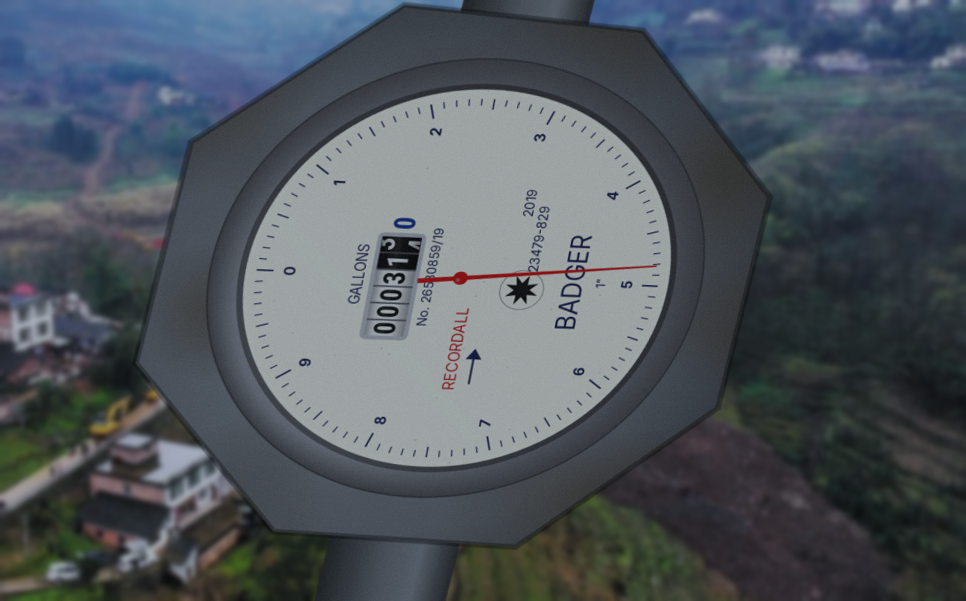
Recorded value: **3134.8** gal
